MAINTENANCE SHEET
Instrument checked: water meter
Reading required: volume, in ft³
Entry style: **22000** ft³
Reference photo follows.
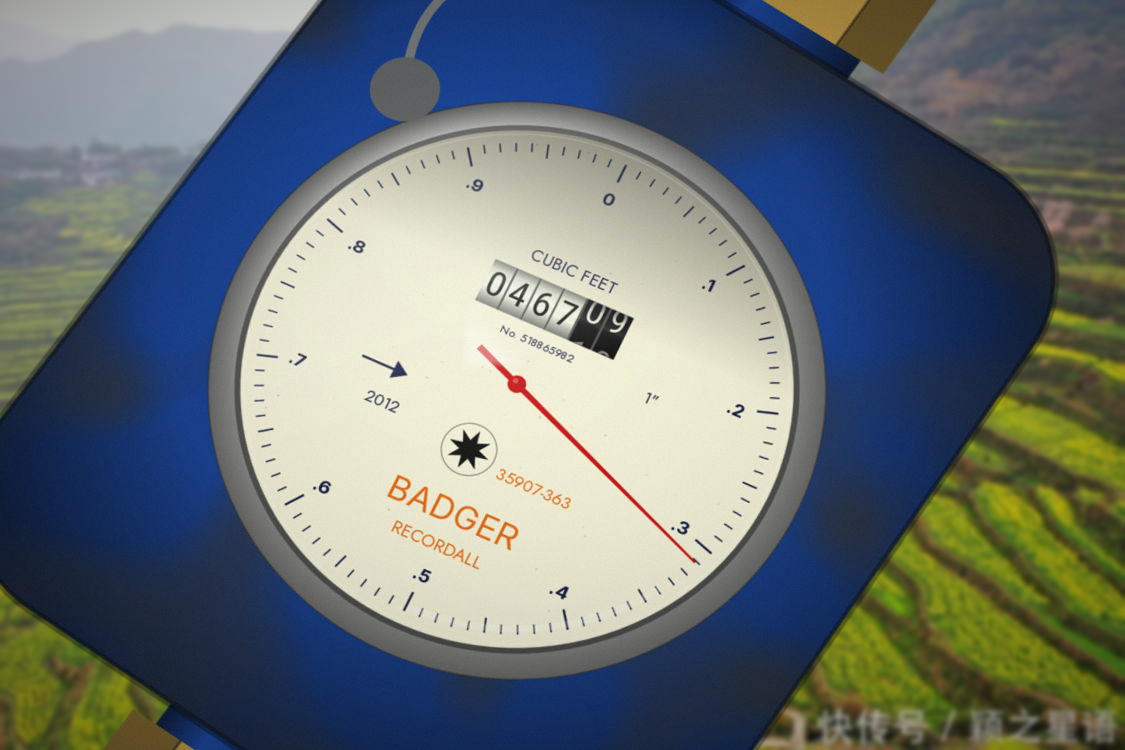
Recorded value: **46709.31** ft³
